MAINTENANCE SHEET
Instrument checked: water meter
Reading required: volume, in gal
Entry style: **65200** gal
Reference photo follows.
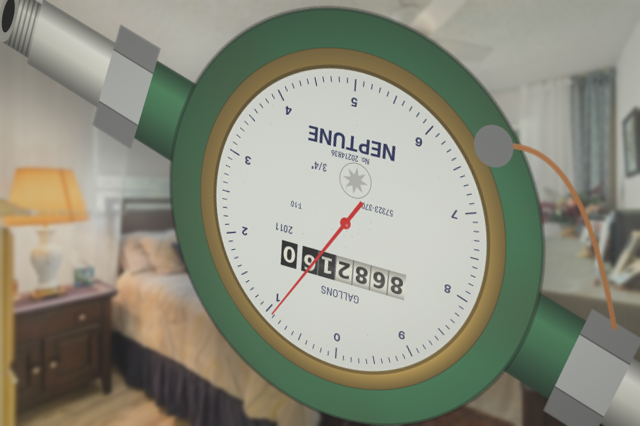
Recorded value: **8682160.9** gal
